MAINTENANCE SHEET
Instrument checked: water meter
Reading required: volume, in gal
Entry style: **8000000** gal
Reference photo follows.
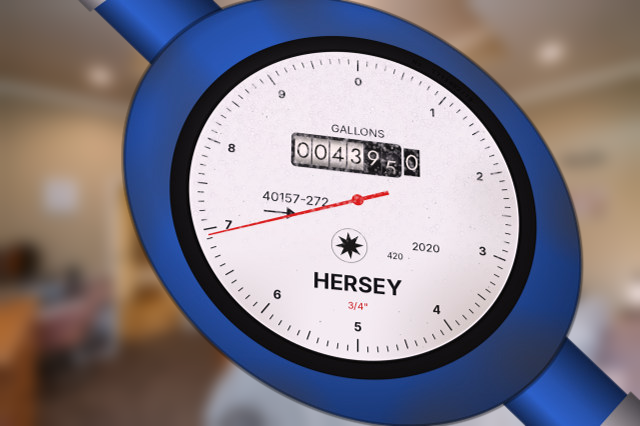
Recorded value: **43946.9** gal
